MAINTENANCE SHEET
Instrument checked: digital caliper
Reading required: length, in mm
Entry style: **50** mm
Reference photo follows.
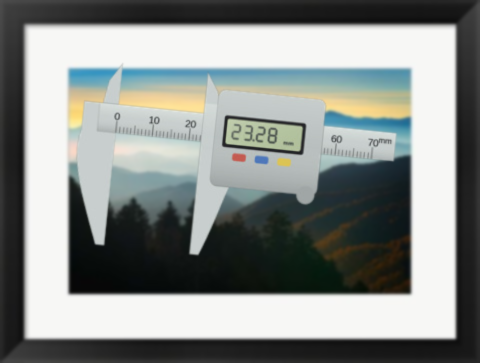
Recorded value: **23.28** mm
